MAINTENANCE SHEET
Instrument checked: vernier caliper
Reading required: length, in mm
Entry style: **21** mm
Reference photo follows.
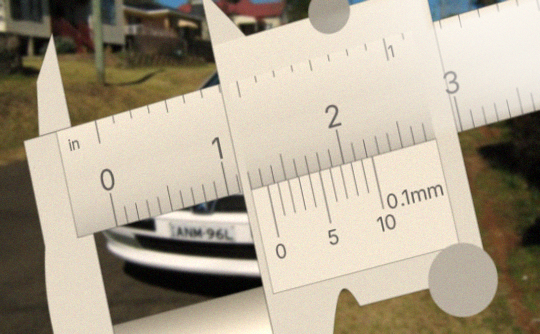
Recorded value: **13.4** mm
